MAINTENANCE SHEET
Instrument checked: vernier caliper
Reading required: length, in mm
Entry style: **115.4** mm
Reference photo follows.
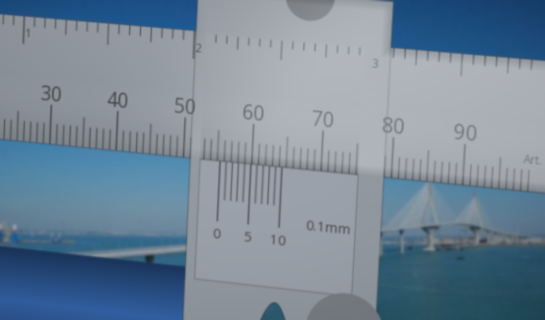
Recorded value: **55.4** mm
